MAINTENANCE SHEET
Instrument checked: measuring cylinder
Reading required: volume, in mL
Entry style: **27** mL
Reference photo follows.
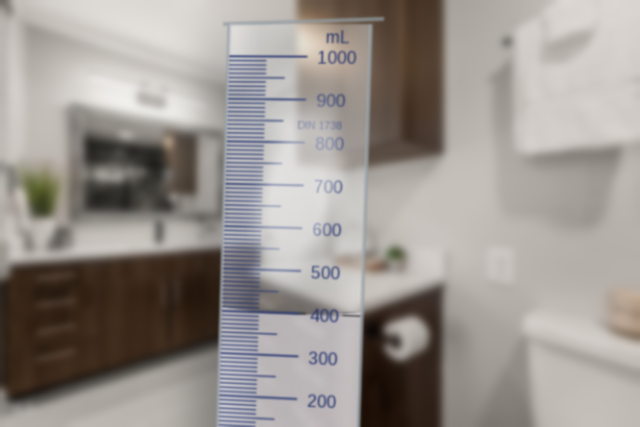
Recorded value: **400** mL
